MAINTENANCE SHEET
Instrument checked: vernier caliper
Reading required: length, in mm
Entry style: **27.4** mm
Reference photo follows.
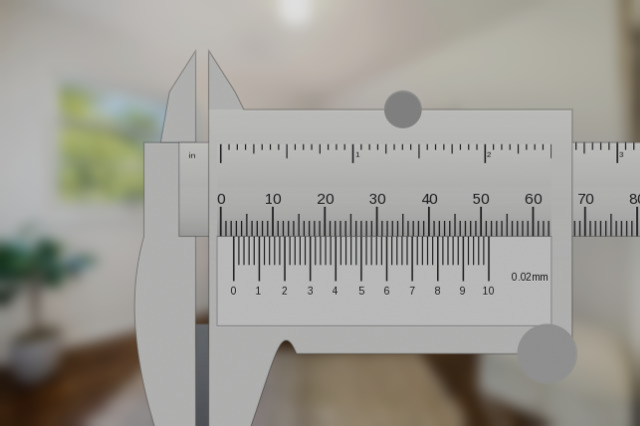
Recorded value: **2.5** mm
